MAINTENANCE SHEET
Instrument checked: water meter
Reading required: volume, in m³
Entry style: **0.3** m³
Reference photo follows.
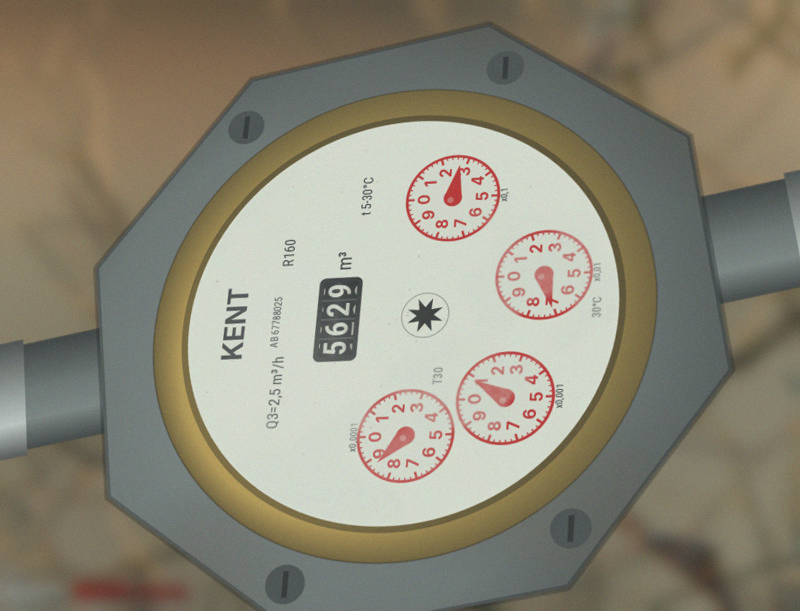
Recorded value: **5629.2708** m³
